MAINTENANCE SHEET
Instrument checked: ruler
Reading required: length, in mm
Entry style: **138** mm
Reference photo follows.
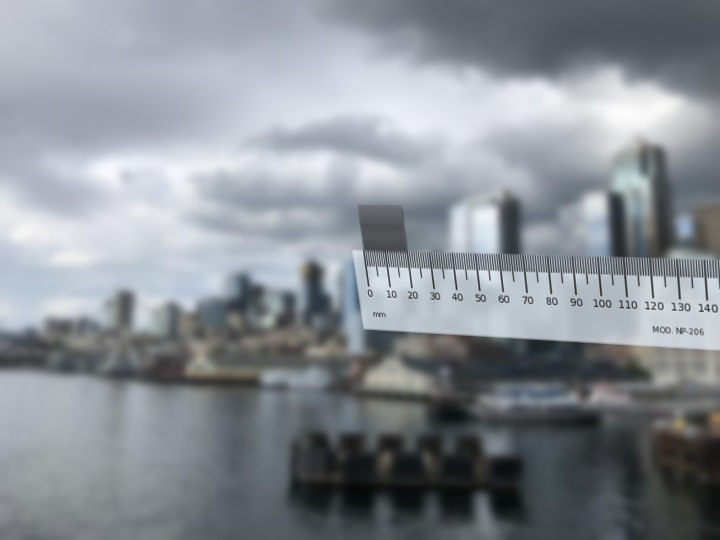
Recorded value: **20** mm
